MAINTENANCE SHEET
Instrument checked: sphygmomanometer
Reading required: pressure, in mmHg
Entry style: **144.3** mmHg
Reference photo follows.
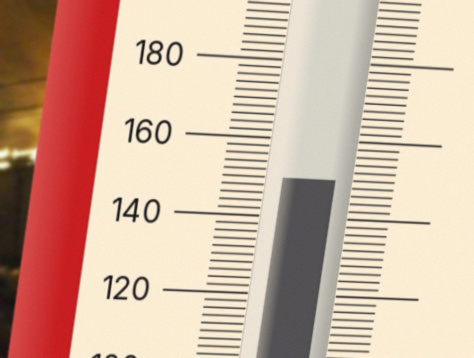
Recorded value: **150** mmHg
